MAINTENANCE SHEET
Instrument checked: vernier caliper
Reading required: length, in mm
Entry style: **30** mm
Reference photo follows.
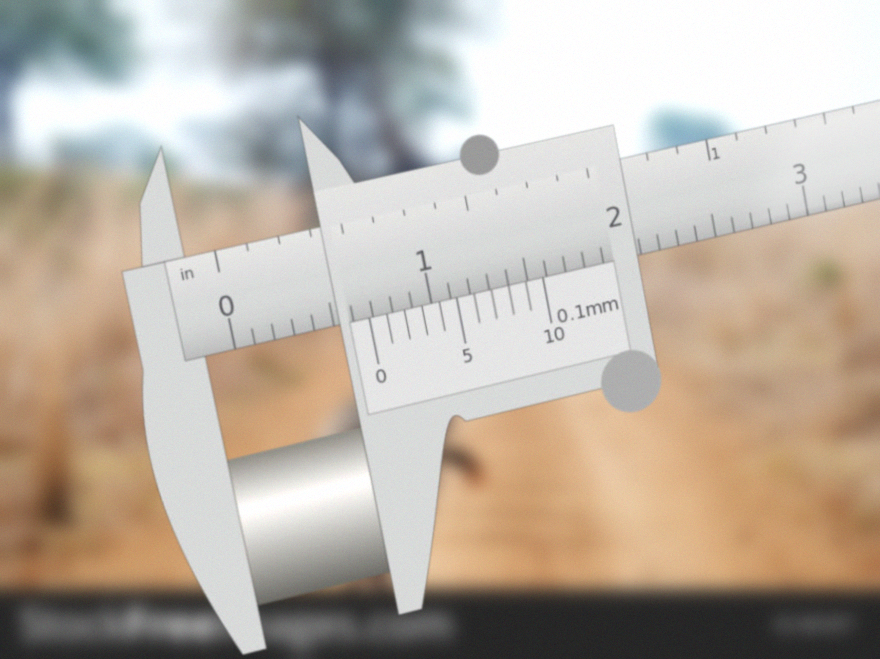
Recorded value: **6.8** mm
